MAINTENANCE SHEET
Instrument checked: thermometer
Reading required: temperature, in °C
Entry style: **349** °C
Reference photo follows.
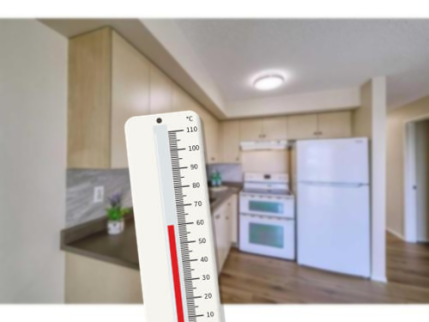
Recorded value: **60** °C
